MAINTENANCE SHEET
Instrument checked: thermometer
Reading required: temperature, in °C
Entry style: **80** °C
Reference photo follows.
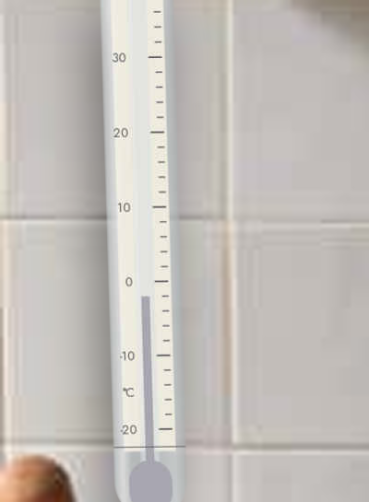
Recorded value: **-2** °C
